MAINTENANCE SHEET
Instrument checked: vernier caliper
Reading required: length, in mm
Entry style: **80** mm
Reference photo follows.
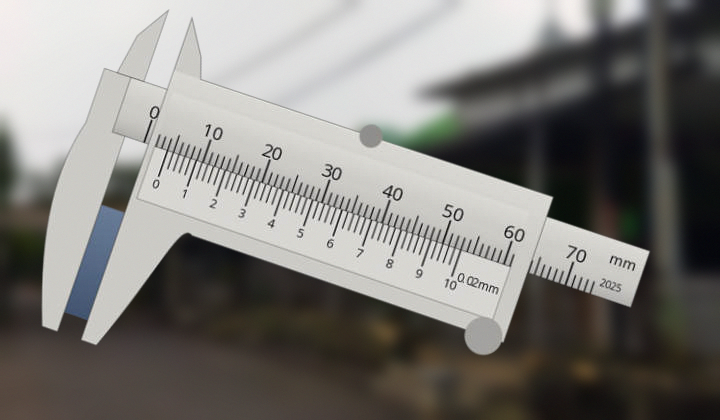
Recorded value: **4.0** mm
